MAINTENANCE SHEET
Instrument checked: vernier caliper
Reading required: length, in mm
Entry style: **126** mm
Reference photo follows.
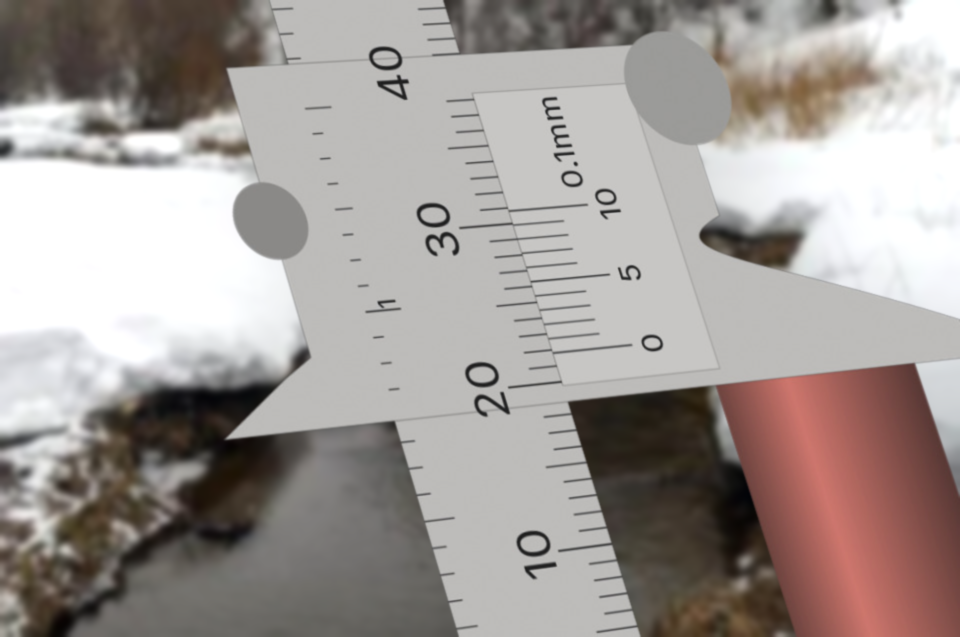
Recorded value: **21.8** mm
